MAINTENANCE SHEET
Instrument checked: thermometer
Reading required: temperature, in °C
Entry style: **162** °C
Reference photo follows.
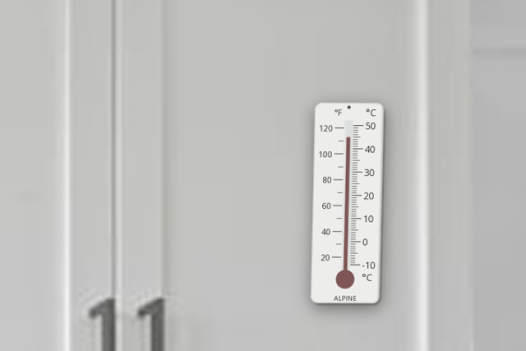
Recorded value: **45** °C
